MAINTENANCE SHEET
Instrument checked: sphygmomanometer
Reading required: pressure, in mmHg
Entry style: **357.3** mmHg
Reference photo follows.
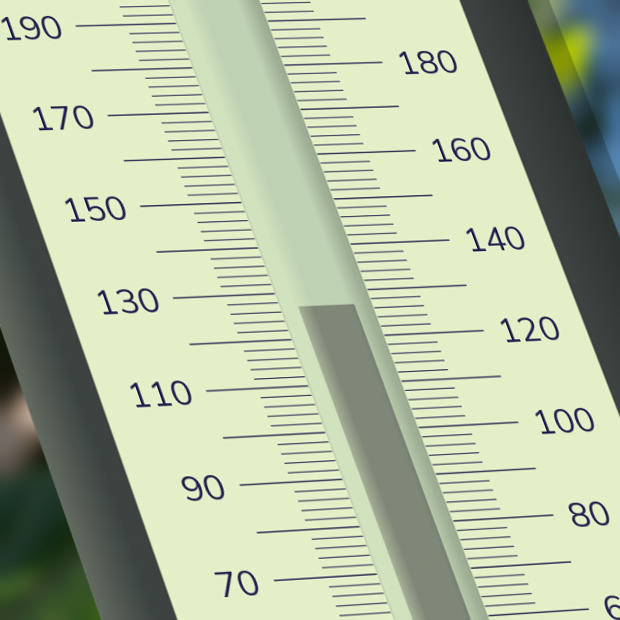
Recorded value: **127** mmHg
